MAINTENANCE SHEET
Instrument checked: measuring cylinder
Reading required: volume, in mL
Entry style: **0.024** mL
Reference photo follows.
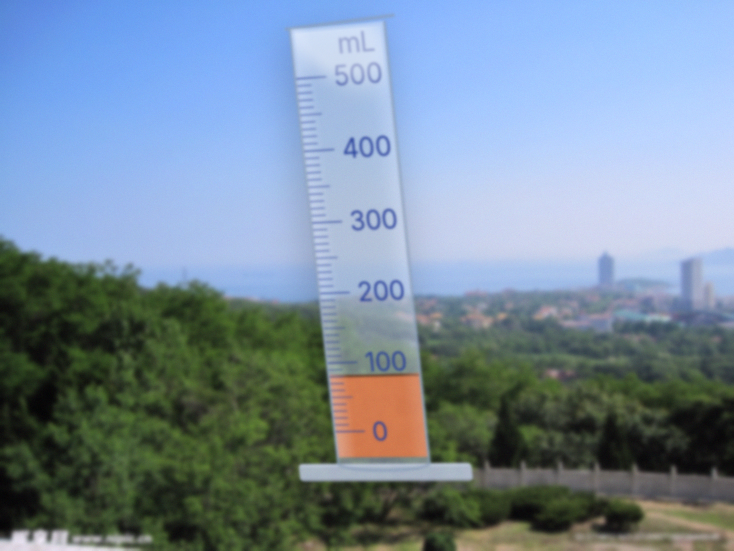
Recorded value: **80** mL
